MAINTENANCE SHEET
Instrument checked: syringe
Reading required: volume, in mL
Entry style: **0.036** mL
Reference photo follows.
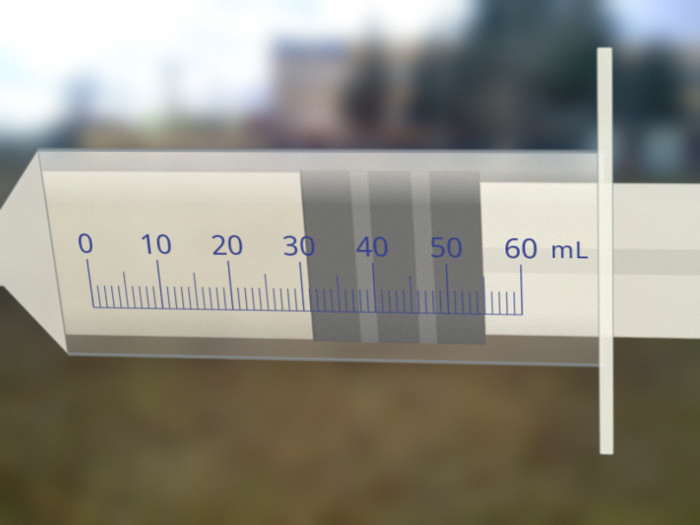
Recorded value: **31** mL
